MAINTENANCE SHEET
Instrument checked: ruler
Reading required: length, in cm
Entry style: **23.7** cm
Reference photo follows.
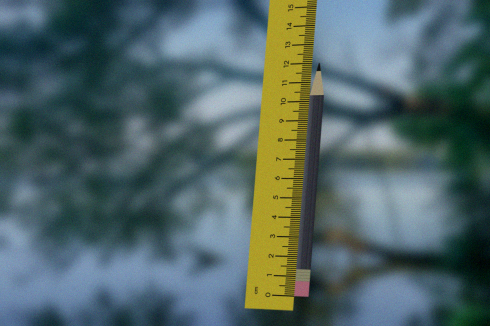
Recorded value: **12** cm
